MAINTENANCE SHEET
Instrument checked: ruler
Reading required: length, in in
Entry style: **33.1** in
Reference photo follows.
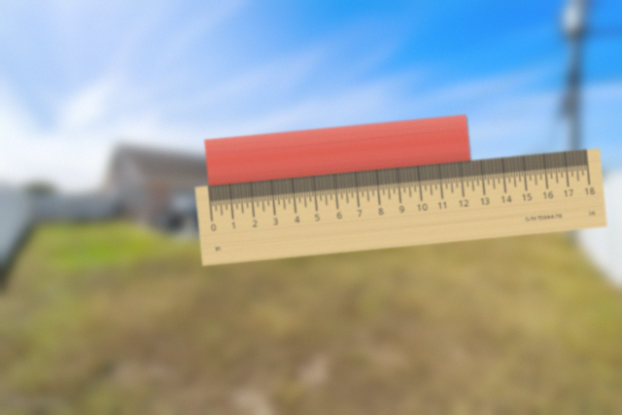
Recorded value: **12.5** in
